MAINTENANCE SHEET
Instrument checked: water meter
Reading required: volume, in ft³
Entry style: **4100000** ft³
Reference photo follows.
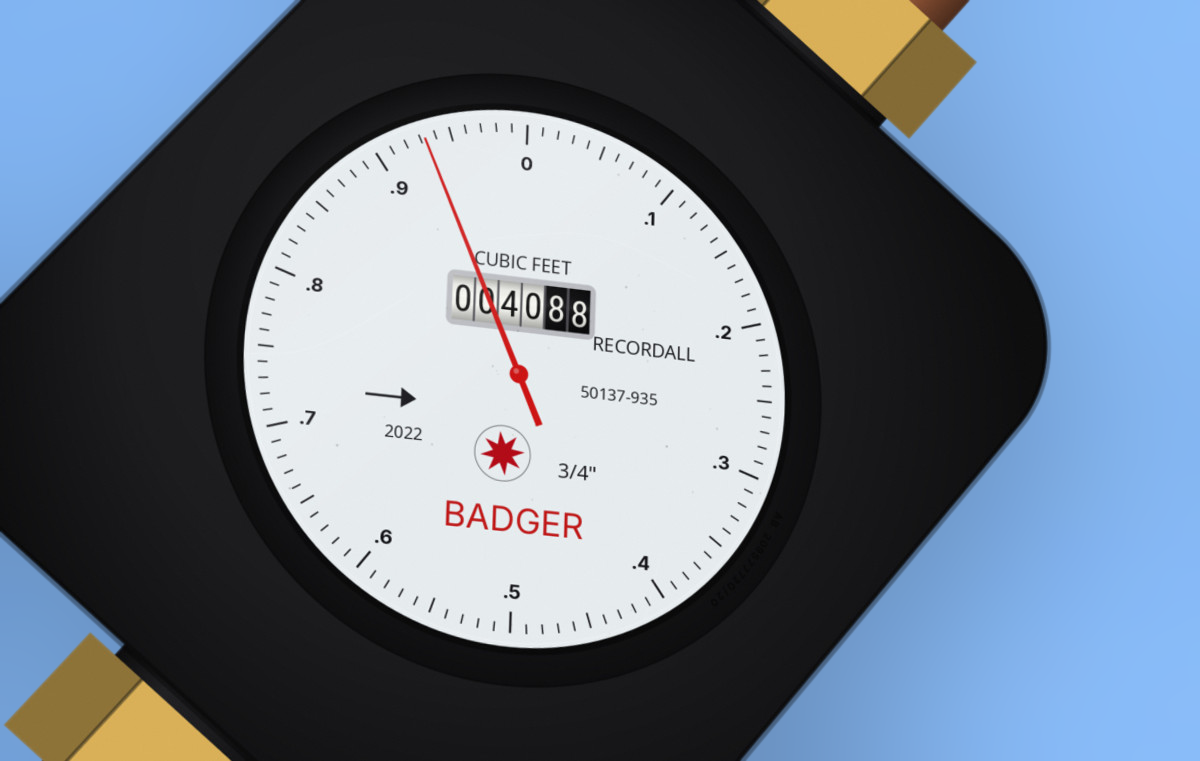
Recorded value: **4087.93** ft³
